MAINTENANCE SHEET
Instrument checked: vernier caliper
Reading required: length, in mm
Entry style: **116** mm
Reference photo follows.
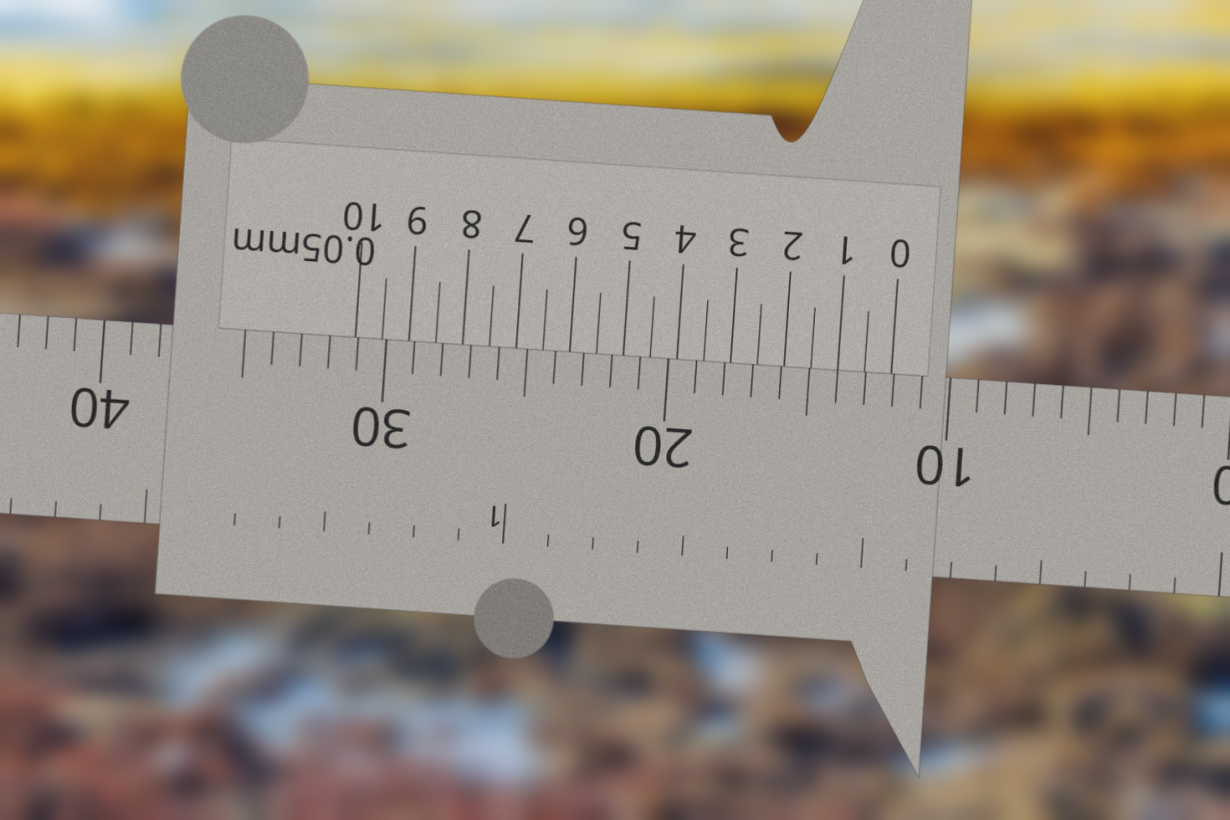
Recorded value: **12.10** mm
